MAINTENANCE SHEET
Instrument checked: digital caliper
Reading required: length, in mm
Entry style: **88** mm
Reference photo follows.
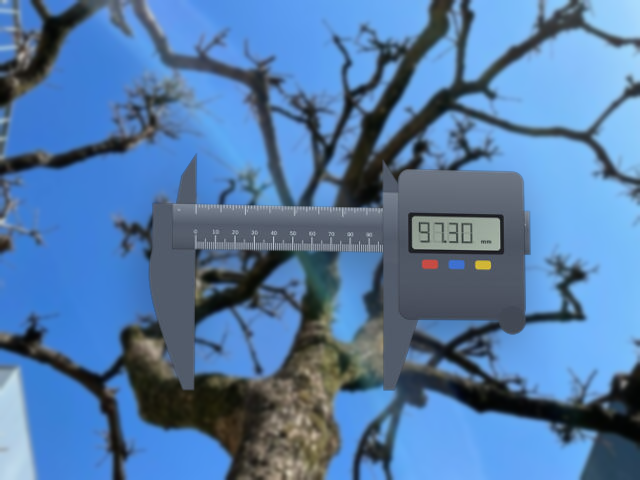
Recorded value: **97.30** mm
